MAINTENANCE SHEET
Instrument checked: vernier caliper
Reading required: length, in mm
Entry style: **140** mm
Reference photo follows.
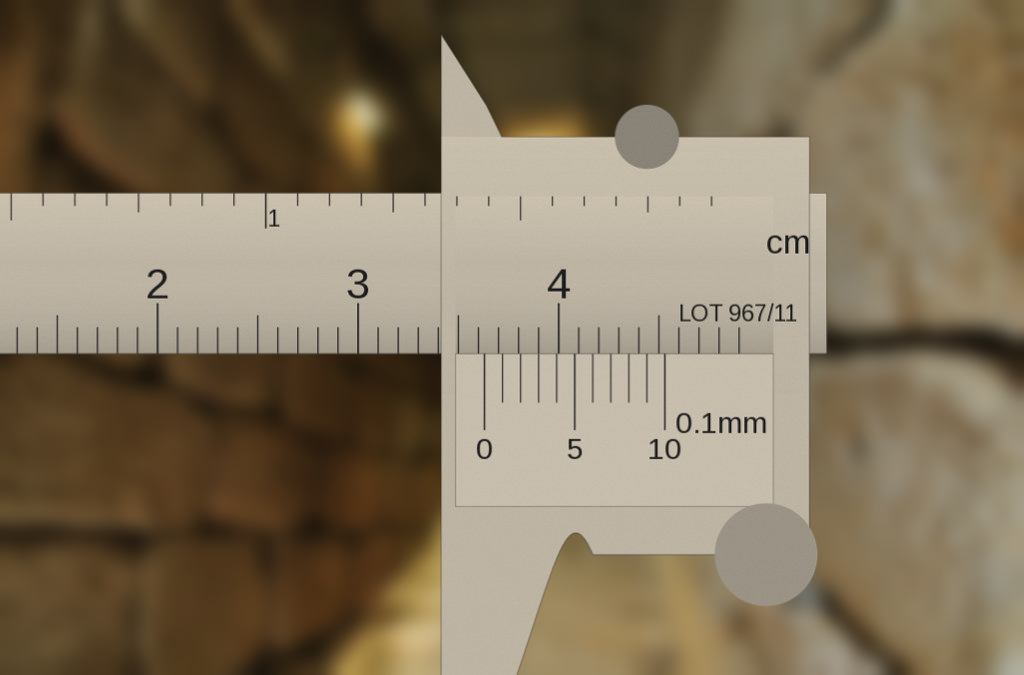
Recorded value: **36.3** mm
